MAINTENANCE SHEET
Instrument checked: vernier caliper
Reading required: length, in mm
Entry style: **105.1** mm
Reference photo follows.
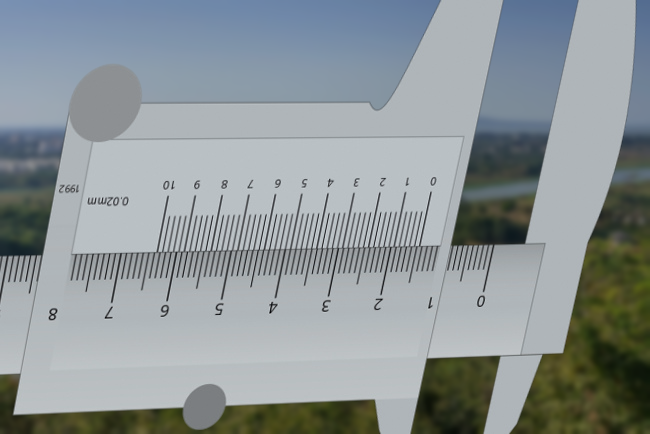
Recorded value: **14.5** mm
